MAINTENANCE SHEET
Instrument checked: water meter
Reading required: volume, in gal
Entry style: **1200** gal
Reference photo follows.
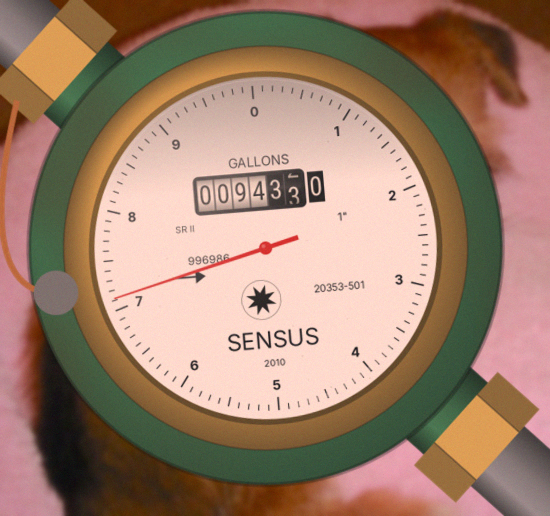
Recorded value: **94327.1** gal
